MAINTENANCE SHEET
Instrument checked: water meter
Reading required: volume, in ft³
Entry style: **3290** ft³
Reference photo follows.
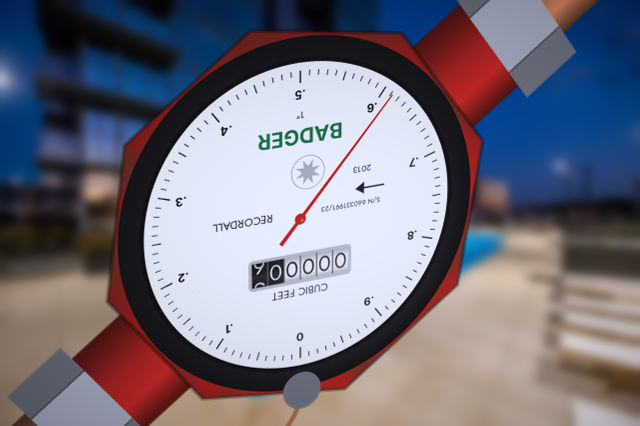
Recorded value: **5.61** ft³
